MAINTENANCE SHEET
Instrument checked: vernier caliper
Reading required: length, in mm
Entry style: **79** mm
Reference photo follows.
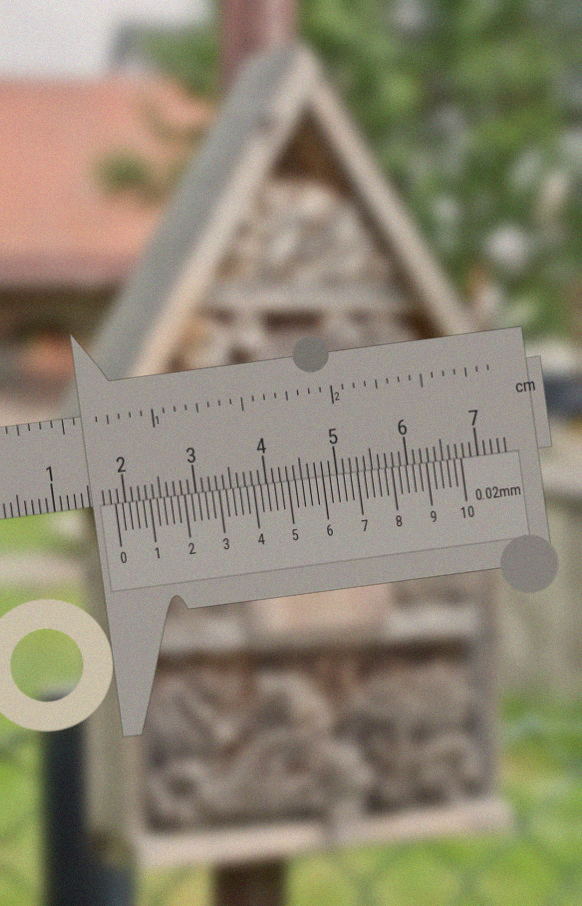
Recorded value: **18.6** mm
